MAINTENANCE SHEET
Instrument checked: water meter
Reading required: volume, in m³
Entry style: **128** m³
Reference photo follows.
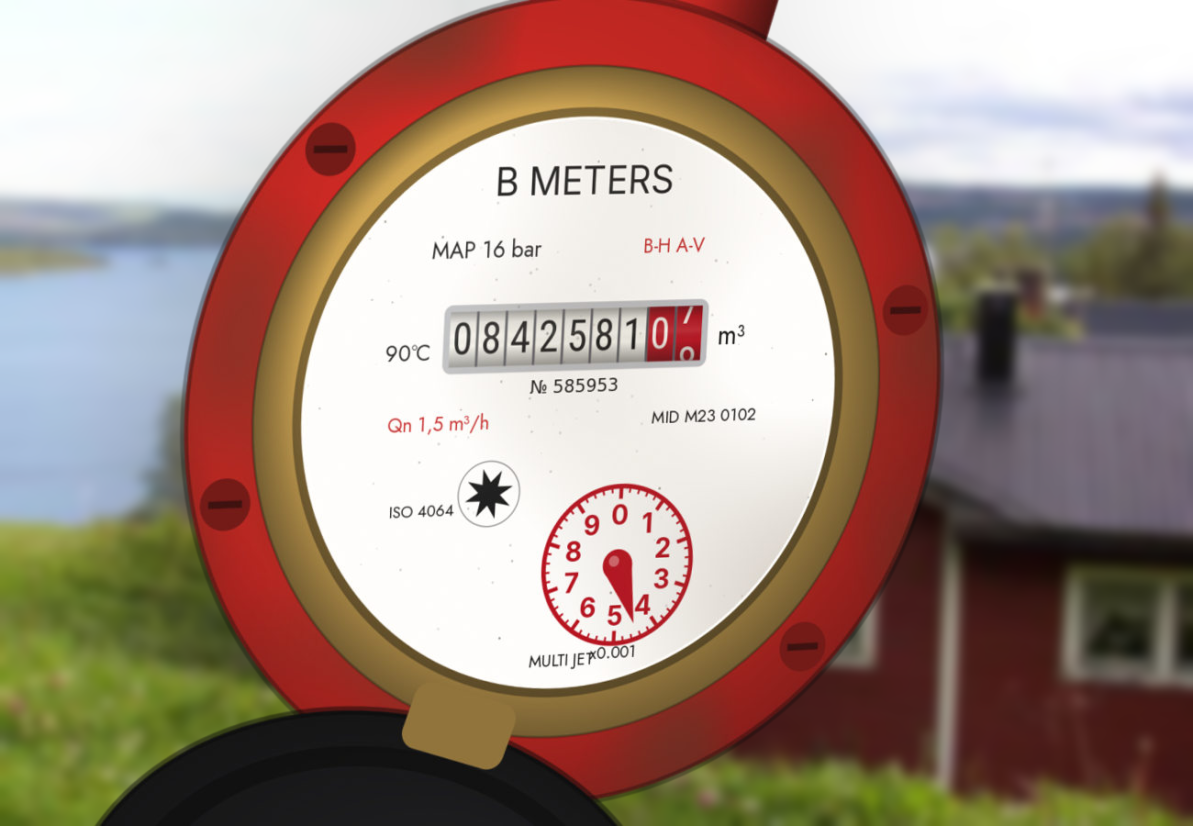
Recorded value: **842581.074** m³
